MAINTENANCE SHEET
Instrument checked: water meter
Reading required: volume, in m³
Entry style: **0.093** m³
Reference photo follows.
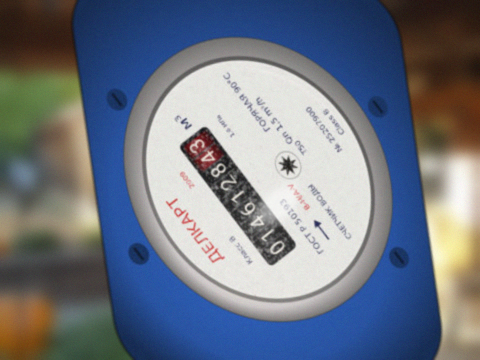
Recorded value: **146128.43** m³
